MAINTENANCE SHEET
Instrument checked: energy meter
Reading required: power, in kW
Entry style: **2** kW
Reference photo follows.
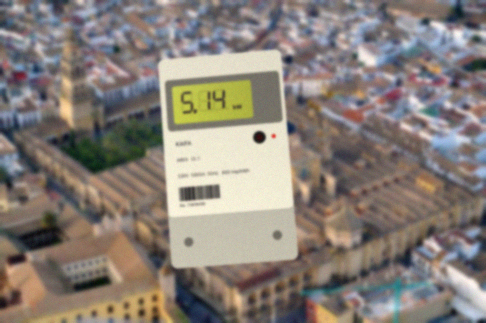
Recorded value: **5.14** kW
